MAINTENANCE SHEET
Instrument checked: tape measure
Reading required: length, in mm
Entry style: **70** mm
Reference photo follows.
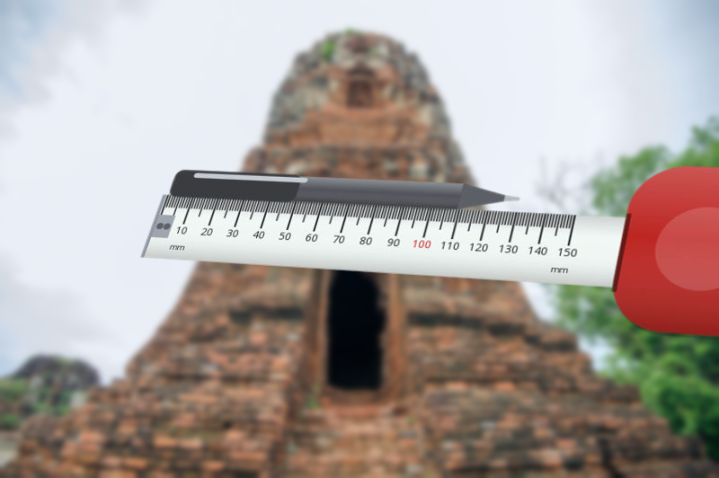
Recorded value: **130** mm
